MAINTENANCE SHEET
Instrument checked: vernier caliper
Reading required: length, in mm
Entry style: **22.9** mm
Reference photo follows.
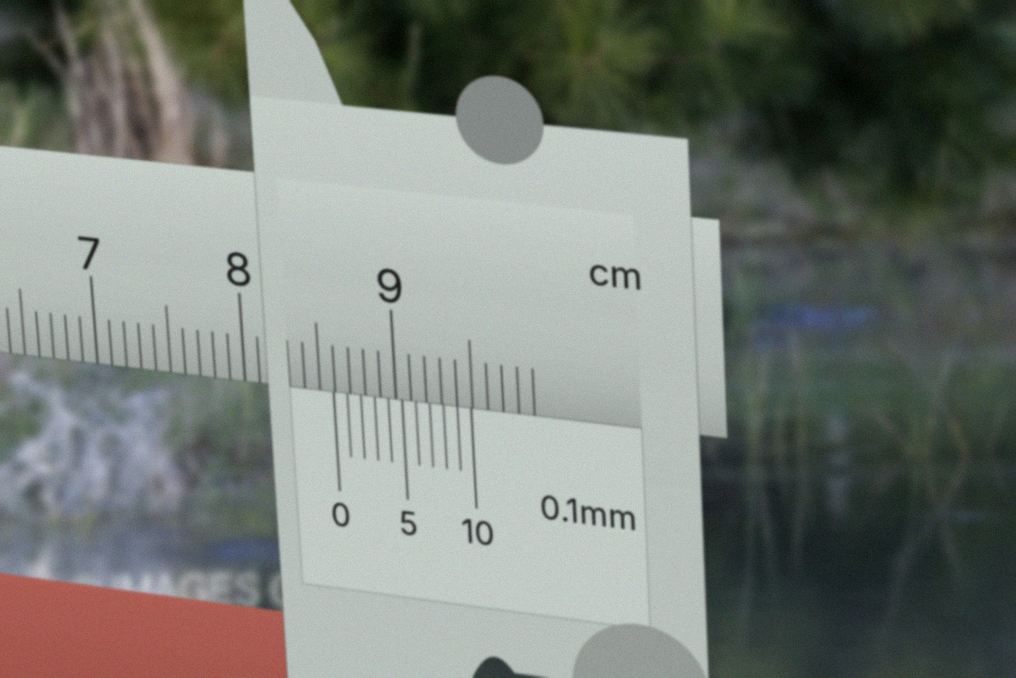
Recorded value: **85.9** mm
